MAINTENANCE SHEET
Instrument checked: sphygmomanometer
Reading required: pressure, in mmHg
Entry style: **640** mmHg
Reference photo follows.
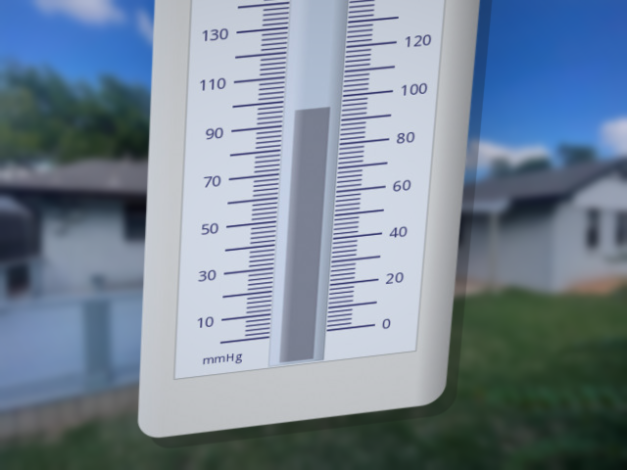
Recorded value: **96** mmHg
